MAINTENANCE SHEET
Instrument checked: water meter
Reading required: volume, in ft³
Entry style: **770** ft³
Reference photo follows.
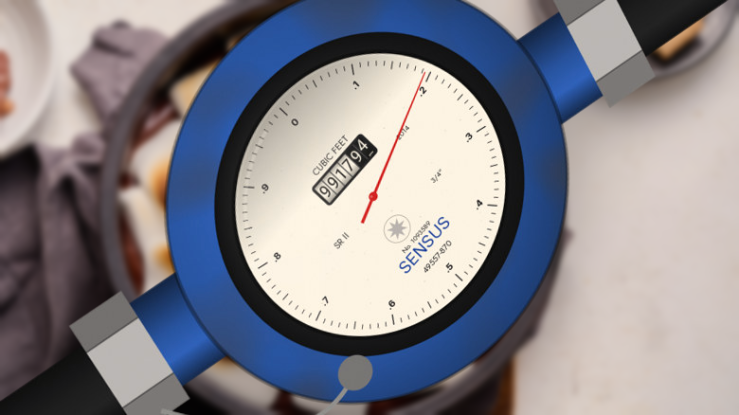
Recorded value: **991794.19** ft³
